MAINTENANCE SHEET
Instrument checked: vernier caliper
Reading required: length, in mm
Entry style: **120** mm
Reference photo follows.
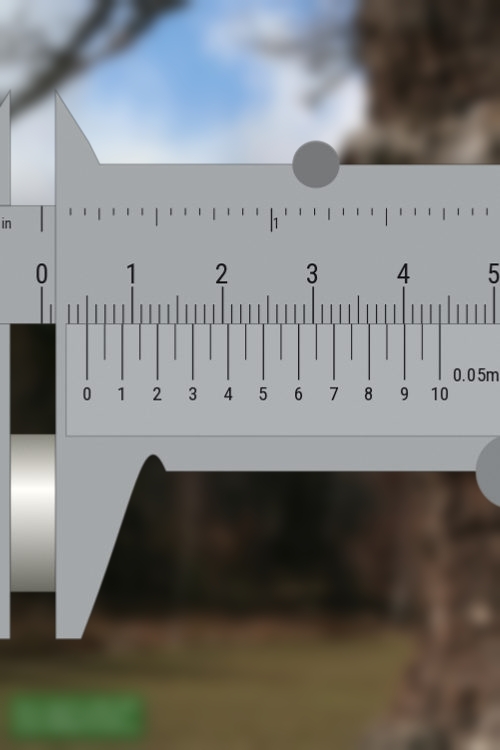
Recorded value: **5.0** mm
